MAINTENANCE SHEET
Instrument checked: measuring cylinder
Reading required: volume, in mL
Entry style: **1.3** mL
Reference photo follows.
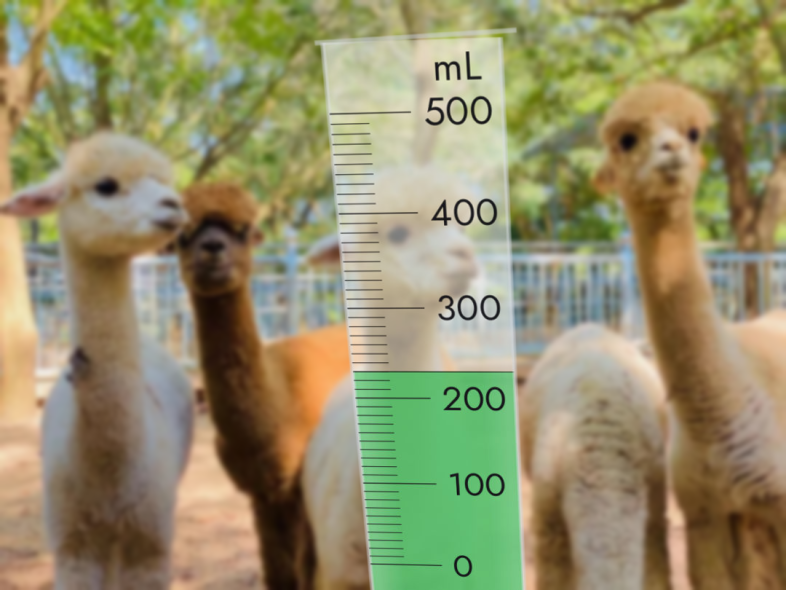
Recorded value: **230** mL
